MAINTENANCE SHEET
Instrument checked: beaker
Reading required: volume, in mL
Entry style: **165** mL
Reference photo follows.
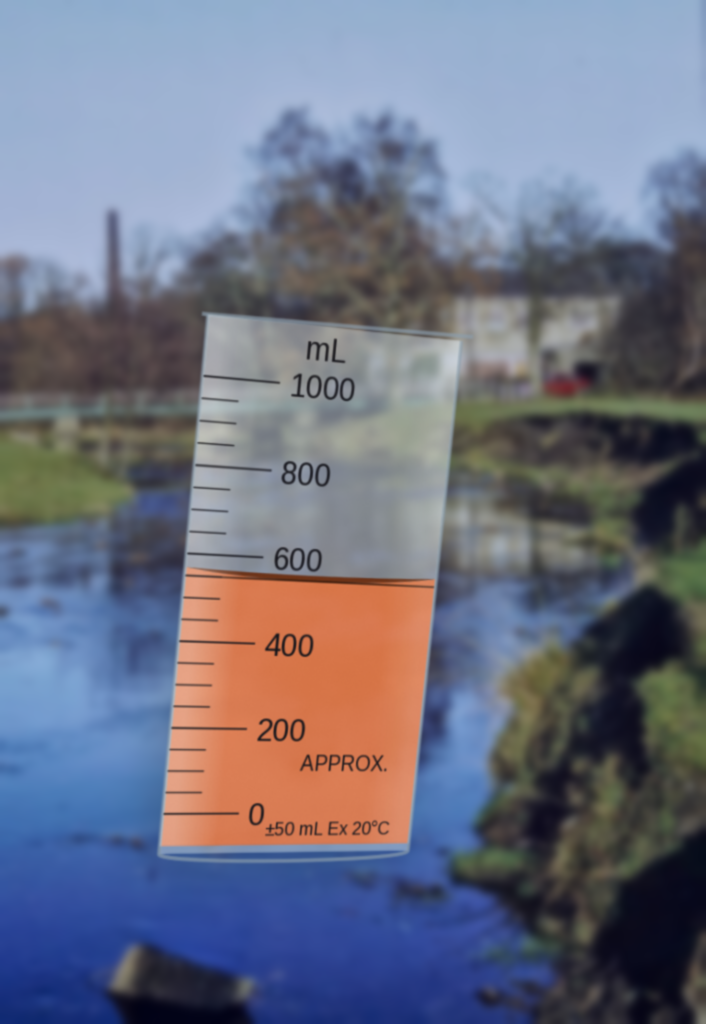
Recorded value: **550** mL
